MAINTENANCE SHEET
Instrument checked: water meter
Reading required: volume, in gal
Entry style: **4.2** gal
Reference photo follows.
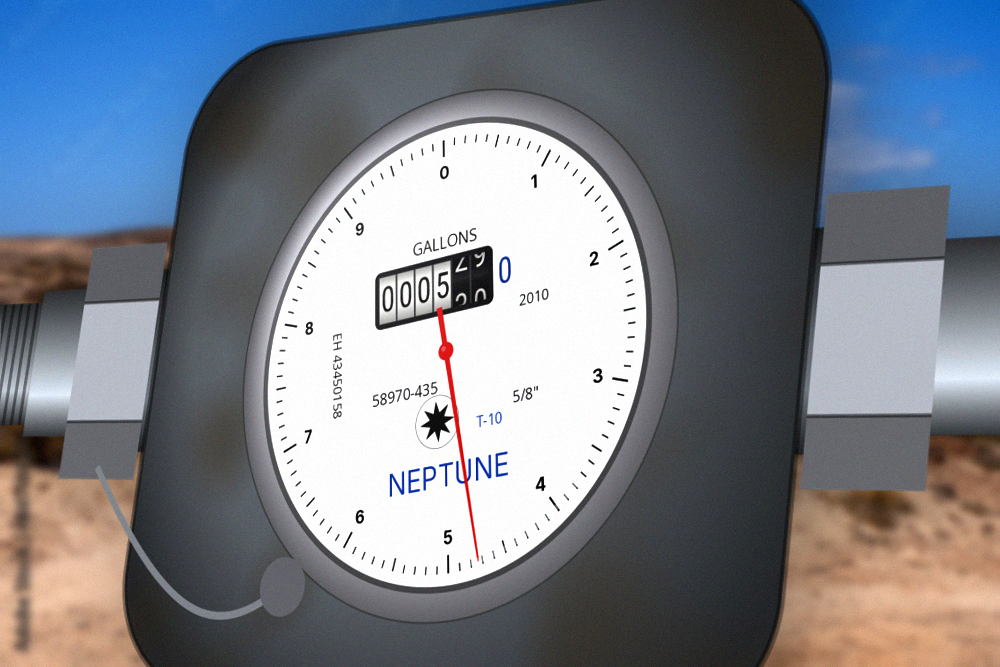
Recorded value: **5294.7** gal
